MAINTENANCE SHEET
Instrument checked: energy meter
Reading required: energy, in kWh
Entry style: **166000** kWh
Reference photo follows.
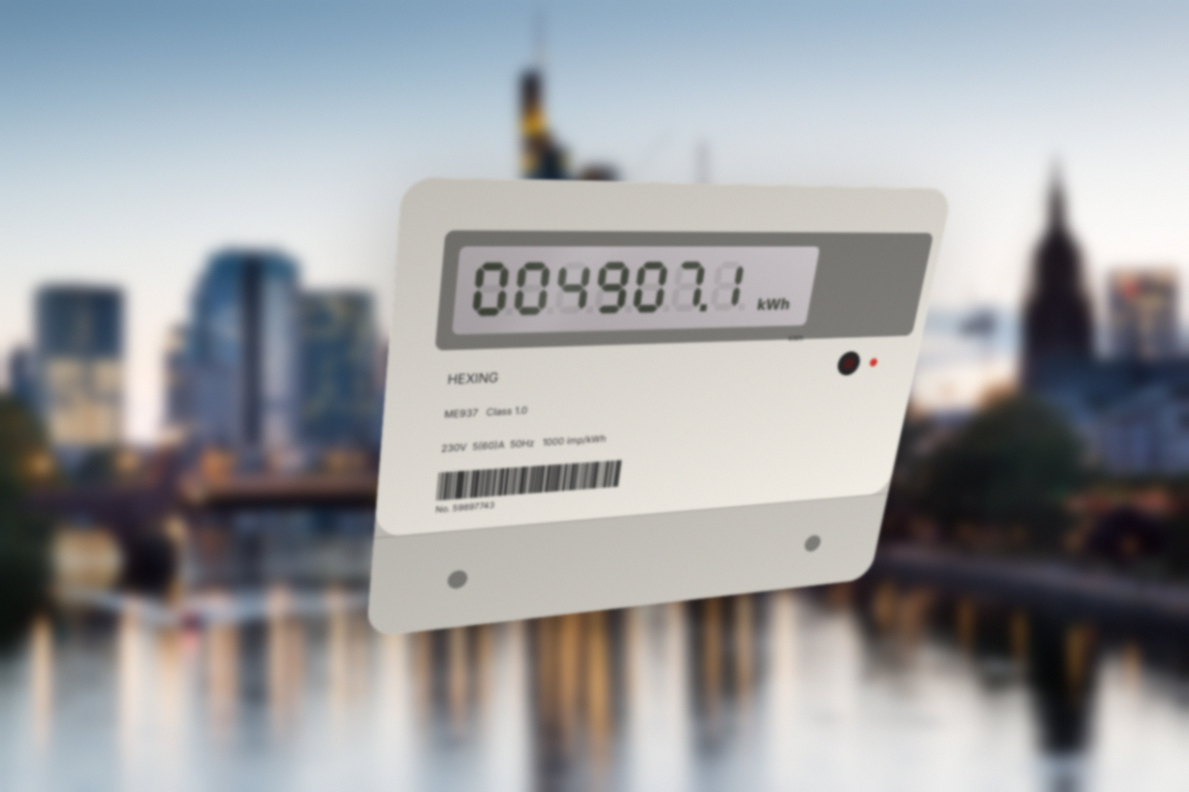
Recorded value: **4907.1** kWh
